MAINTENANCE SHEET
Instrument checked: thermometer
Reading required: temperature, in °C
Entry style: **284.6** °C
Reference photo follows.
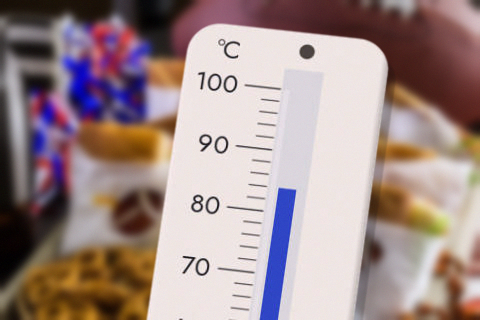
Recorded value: **84** °C
